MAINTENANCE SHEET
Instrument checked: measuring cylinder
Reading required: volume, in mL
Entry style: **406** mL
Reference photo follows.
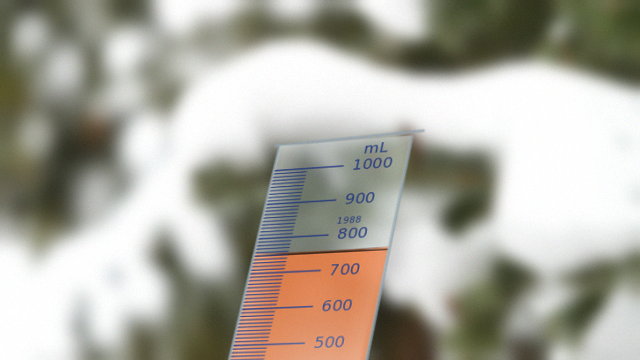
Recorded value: **750** mL
